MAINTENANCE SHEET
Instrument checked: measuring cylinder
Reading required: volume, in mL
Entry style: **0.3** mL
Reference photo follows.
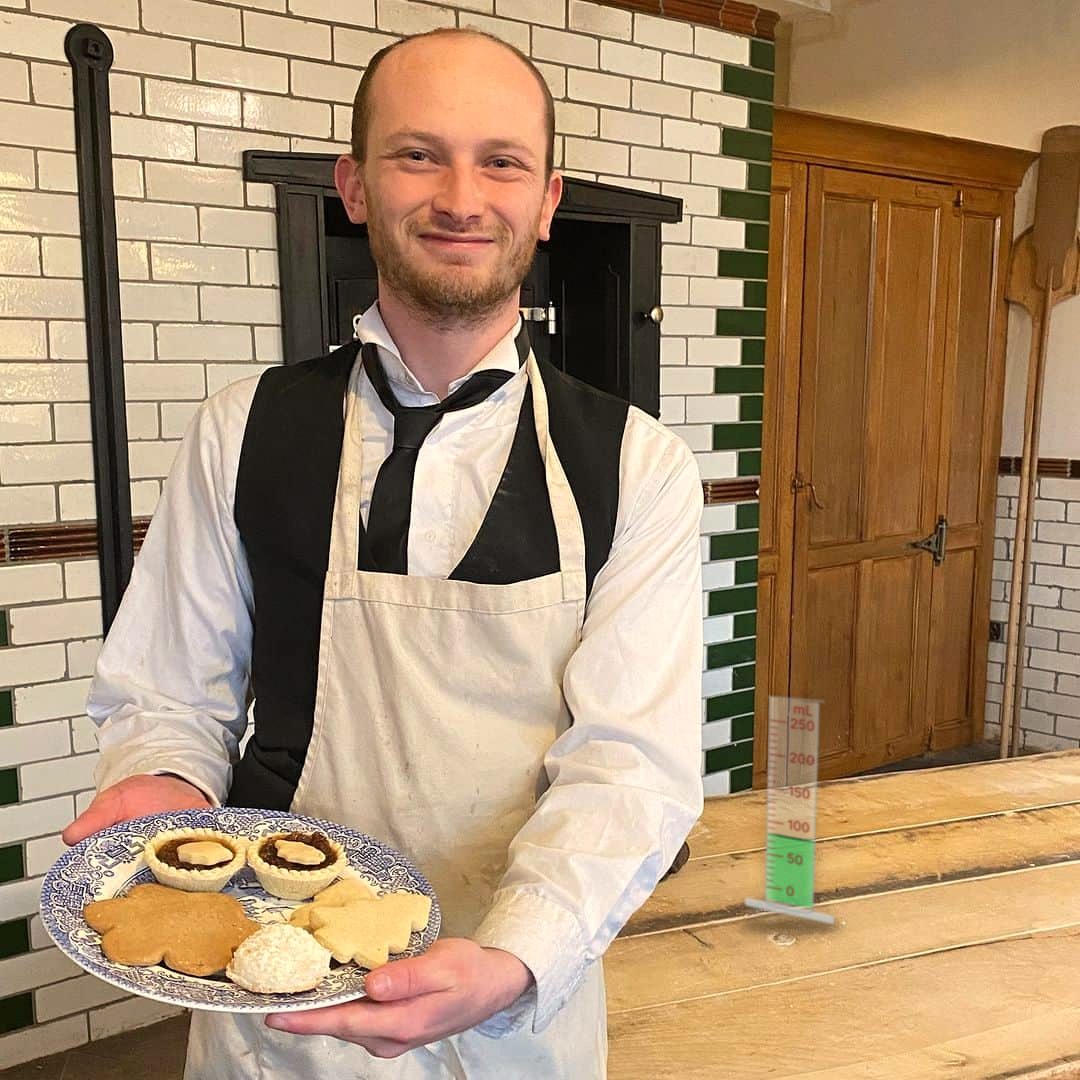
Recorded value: **80** mL
